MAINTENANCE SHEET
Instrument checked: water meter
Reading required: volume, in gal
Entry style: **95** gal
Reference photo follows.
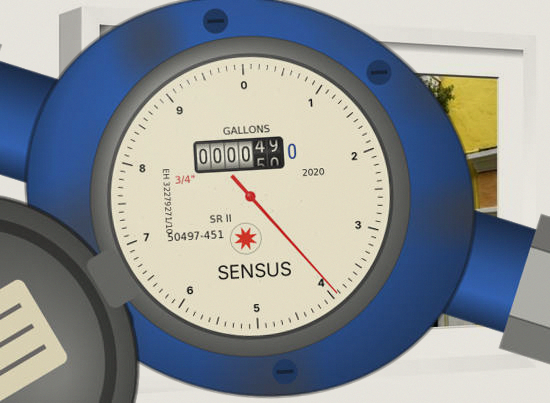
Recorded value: **493.9** gal
